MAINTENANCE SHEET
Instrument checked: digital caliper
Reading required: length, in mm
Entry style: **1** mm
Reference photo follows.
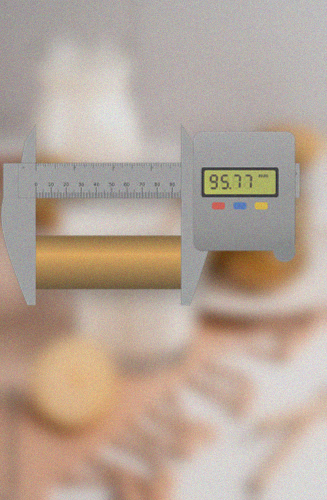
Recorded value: **95.77** mm
